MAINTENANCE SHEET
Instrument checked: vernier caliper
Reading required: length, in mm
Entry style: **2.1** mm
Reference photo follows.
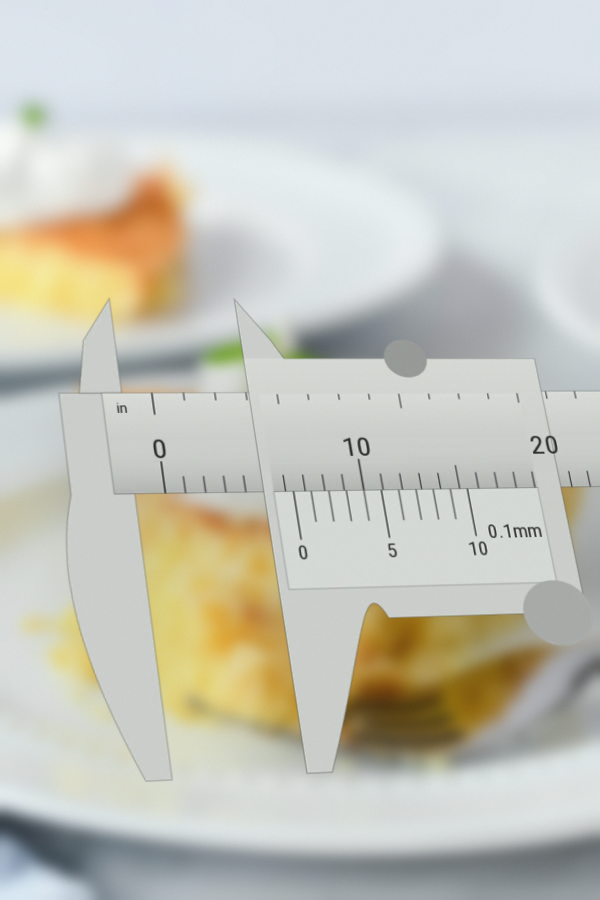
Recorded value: **6.4** mm
